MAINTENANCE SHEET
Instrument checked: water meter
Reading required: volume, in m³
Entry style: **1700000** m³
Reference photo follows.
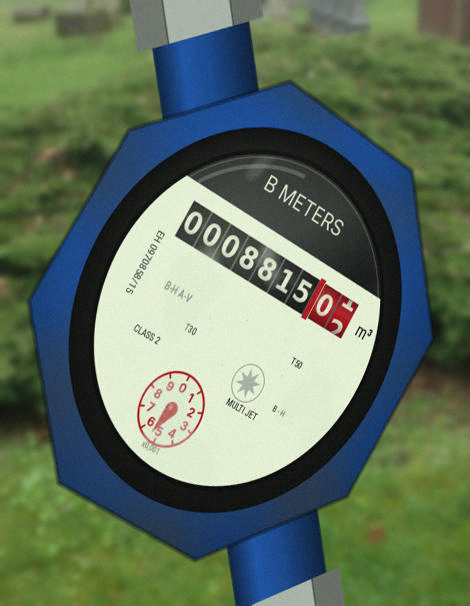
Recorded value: **8815.015** m³
